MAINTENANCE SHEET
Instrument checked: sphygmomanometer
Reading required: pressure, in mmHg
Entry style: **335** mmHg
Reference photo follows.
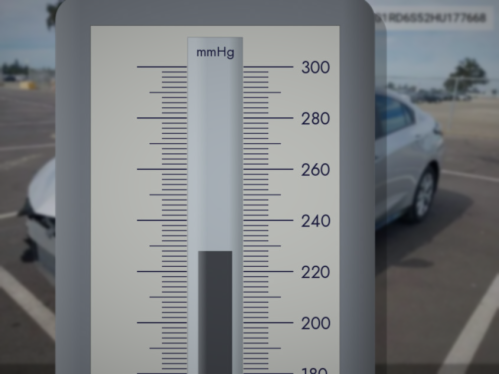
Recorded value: **228** mmHg
